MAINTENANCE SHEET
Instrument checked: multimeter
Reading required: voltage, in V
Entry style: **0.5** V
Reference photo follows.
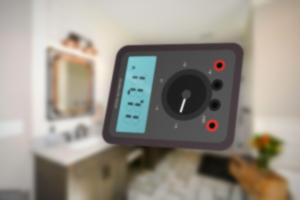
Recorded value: **11.71** V
